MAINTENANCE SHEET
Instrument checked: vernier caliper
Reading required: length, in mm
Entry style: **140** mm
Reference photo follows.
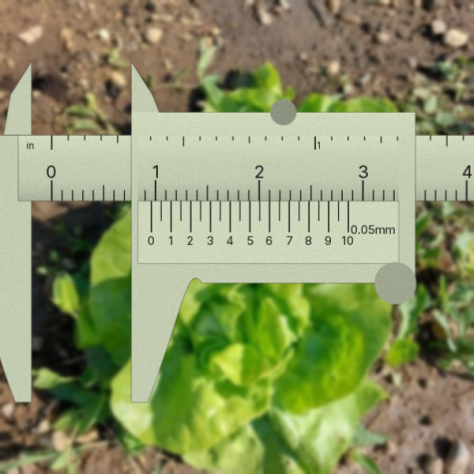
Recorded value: **9.6** mm
